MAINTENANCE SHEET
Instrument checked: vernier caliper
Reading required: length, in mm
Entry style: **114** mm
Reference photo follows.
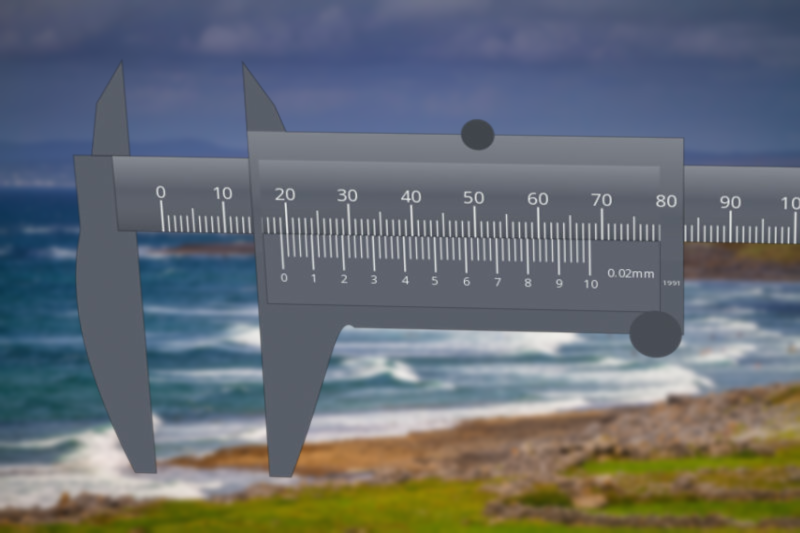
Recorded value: **19.0** mm
